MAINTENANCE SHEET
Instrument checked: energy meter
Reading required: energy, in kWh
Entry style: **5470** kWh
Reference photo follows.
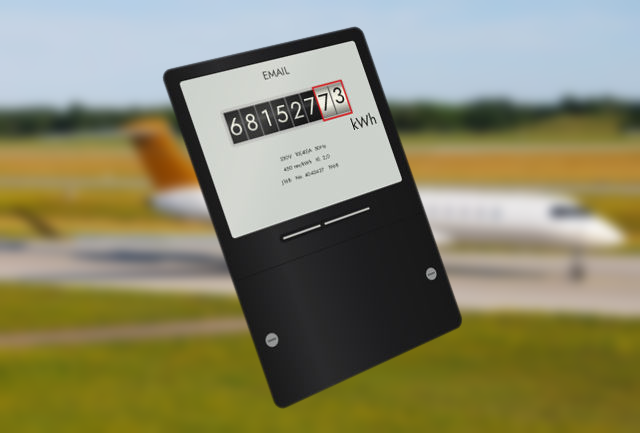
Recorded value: **681527.73** kWh
